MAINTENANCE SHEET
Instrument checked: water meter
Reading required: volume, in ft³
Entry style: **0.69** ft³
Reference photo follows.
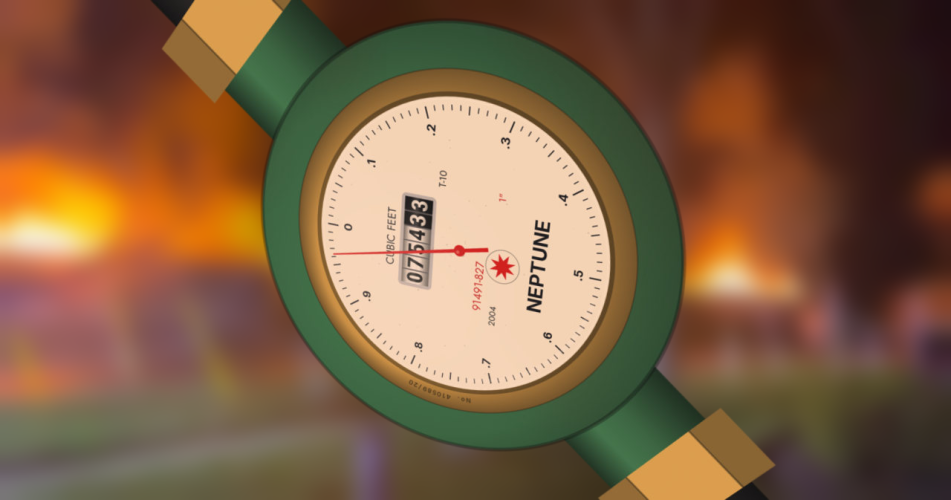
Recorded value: **75432.96** ft³
